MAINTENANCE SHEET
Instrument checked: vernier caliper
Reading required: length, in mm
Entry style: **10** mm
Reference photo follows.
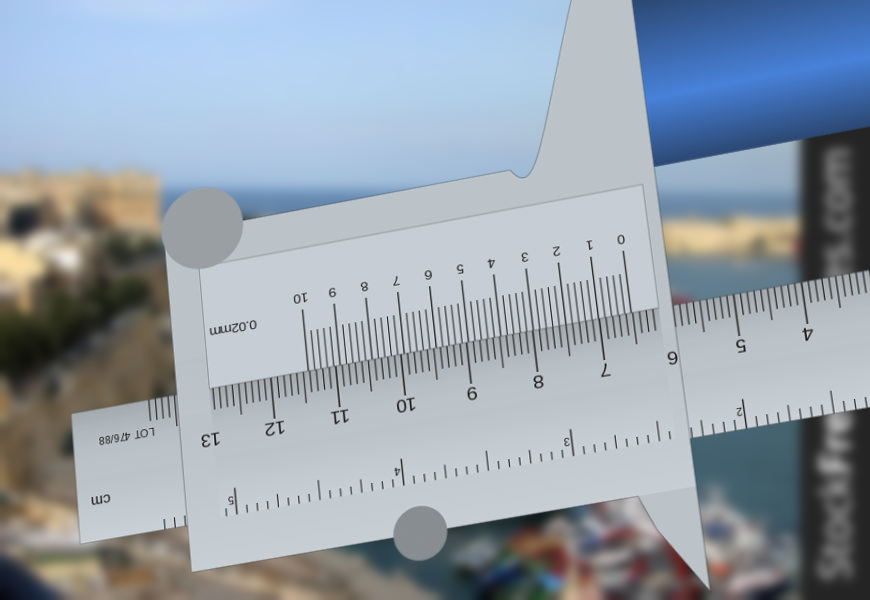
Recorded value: **65.2** mm
